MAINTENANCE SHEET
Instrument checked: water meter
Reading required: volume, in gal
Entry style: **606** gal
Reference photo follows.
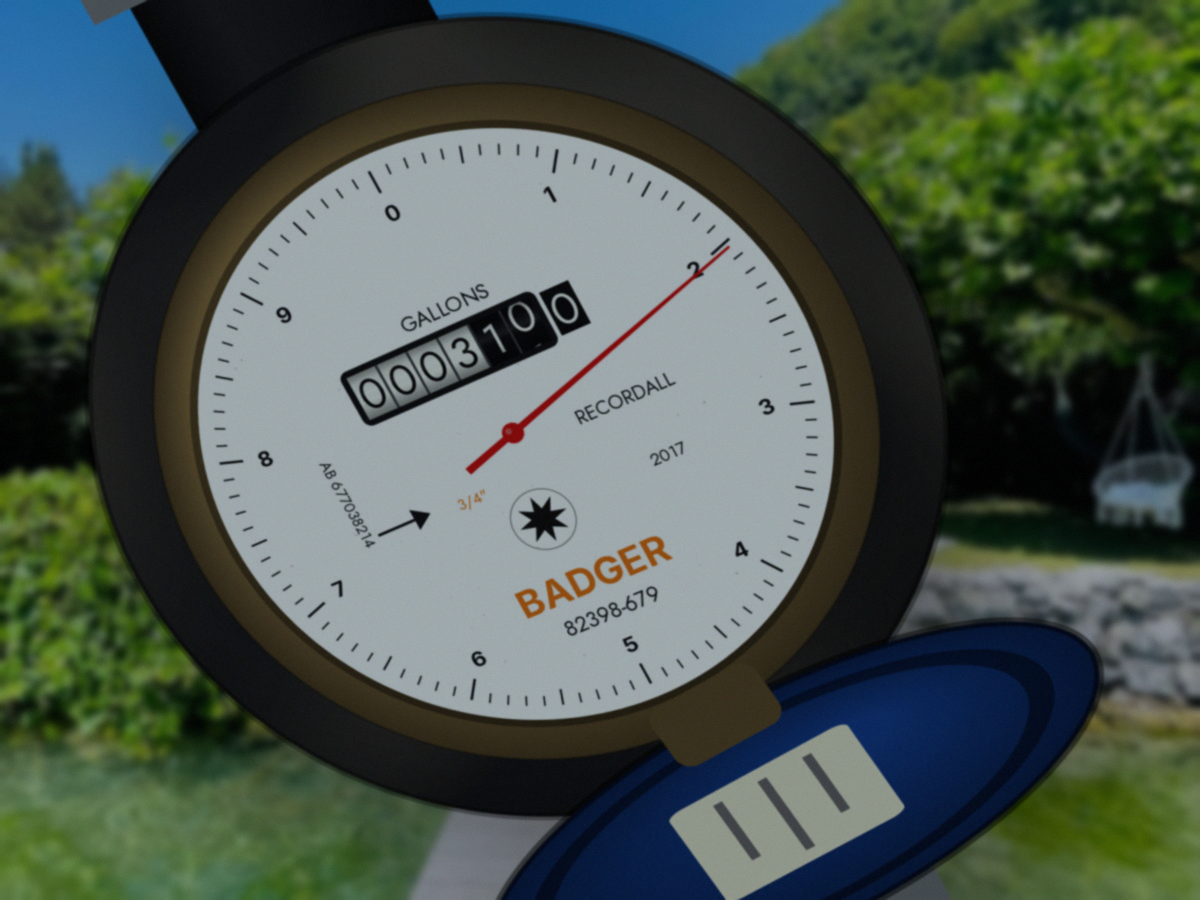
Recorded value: **3102.0** gal
